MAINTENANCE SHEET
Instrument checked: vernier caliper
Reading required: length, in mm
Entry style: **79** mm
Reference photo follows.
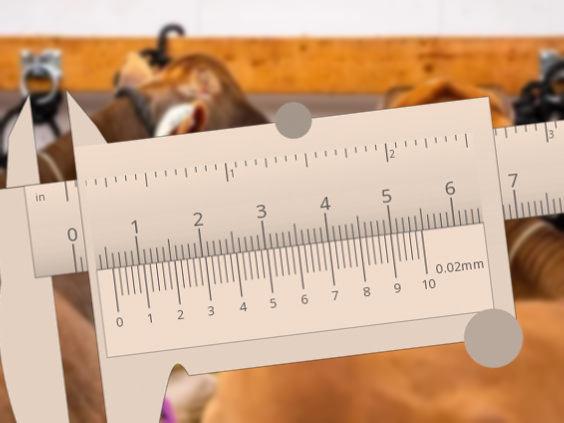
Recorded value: **5.8** mm
